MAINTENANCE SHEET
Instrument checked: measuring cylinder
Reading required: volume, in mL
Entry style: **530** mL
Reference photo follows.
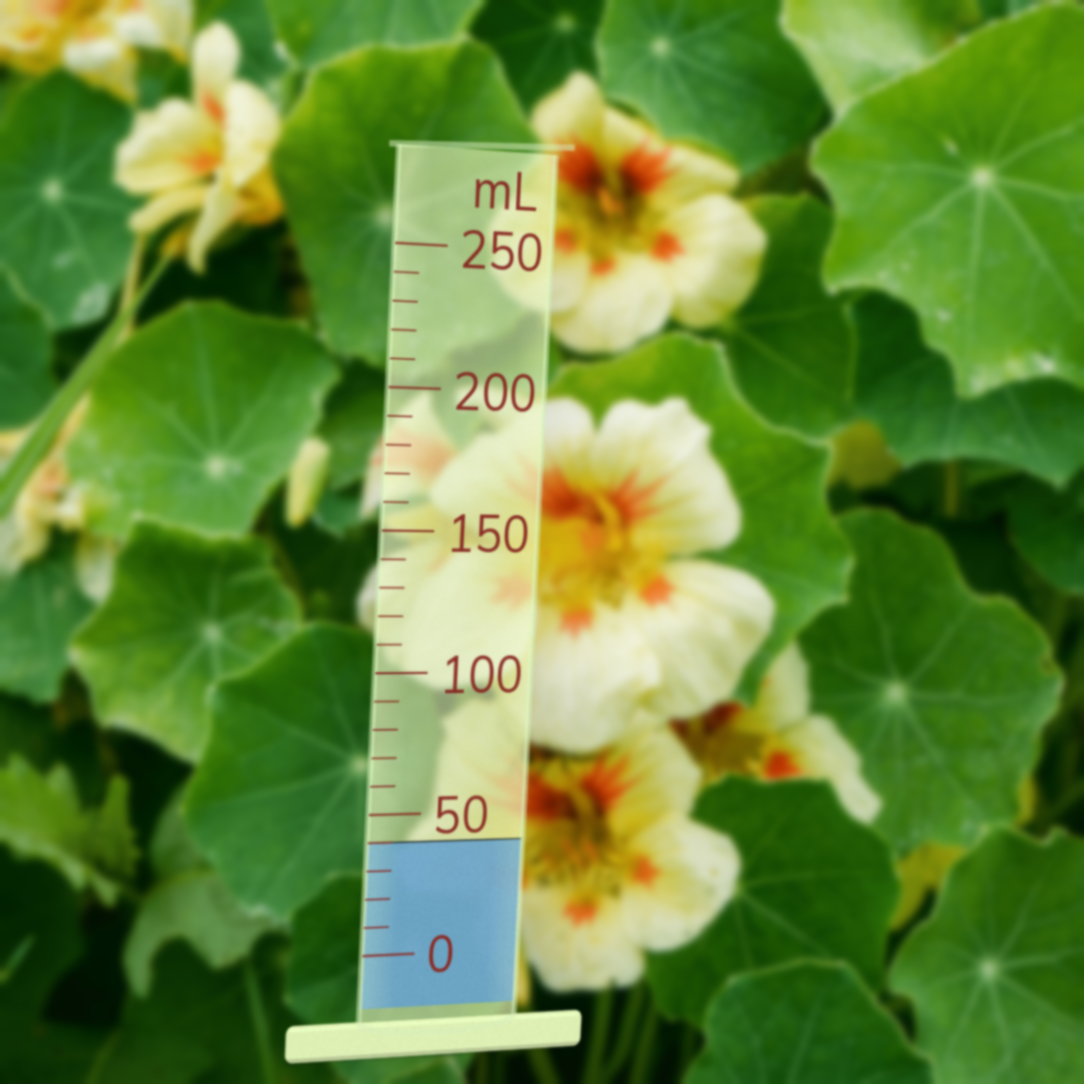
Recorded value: **40** mL
